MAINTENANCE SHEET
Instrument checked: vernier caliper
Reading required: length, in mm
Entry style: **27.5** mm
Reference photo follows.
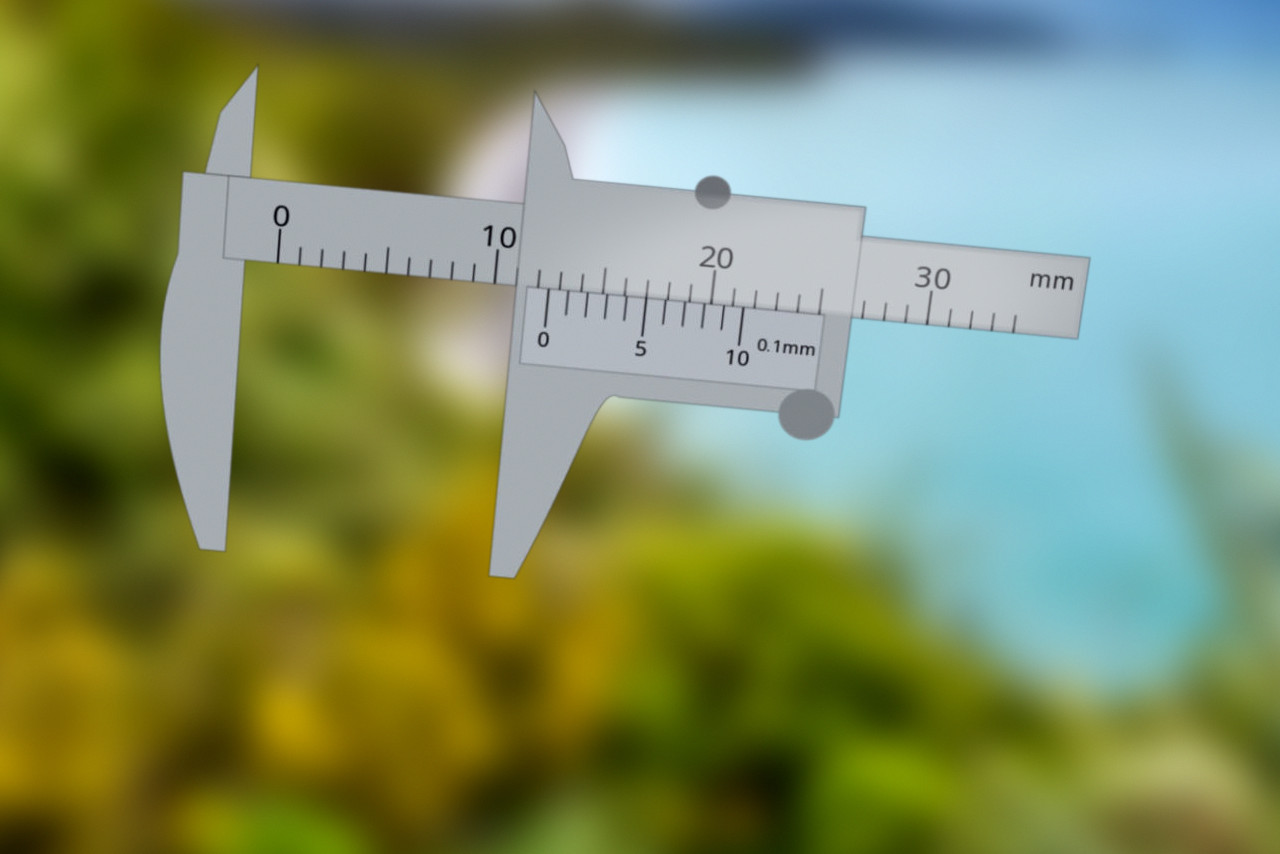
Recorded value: **12.5** mm
